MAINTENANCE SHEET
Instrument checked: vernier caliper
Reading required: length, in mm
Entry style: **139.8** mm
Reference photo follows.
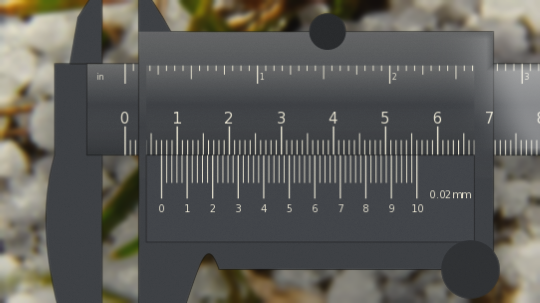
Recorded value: **7.0** mm
